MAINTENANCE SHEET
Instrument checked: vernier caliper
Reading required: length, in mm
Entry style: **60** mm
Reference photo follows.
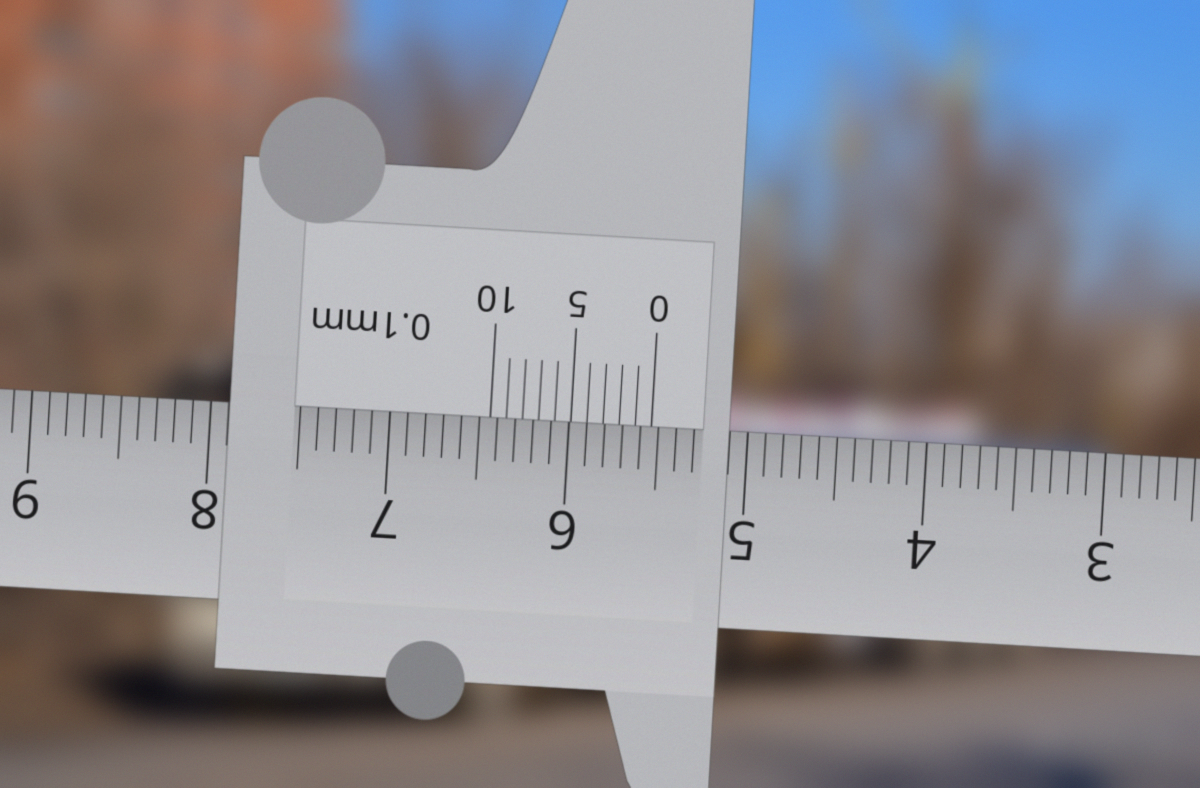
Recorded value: **55.4** mm
